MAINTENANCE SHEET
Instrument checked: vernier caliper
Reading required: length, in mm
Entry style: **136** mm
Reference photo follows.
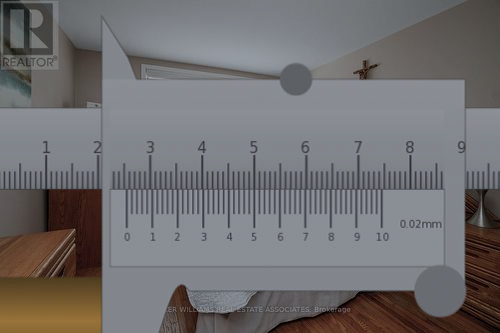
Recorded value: **25.5** mm
